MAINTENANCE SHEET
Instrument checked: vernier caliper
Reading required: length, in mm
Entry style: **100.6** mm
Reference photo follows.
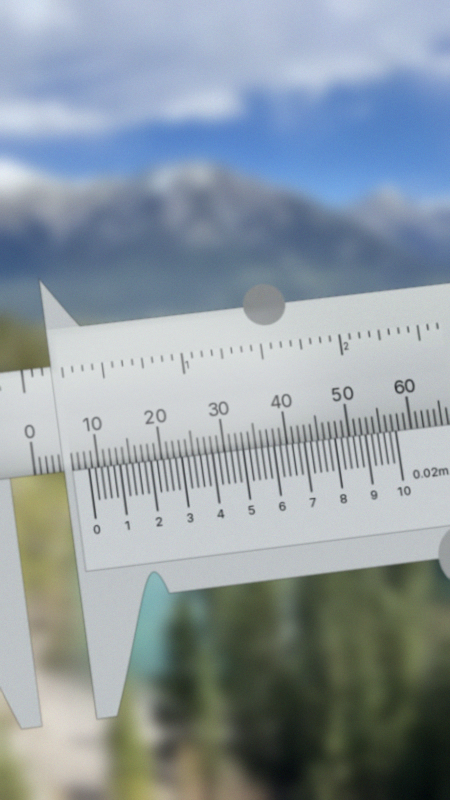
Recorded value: **8.5** mm
